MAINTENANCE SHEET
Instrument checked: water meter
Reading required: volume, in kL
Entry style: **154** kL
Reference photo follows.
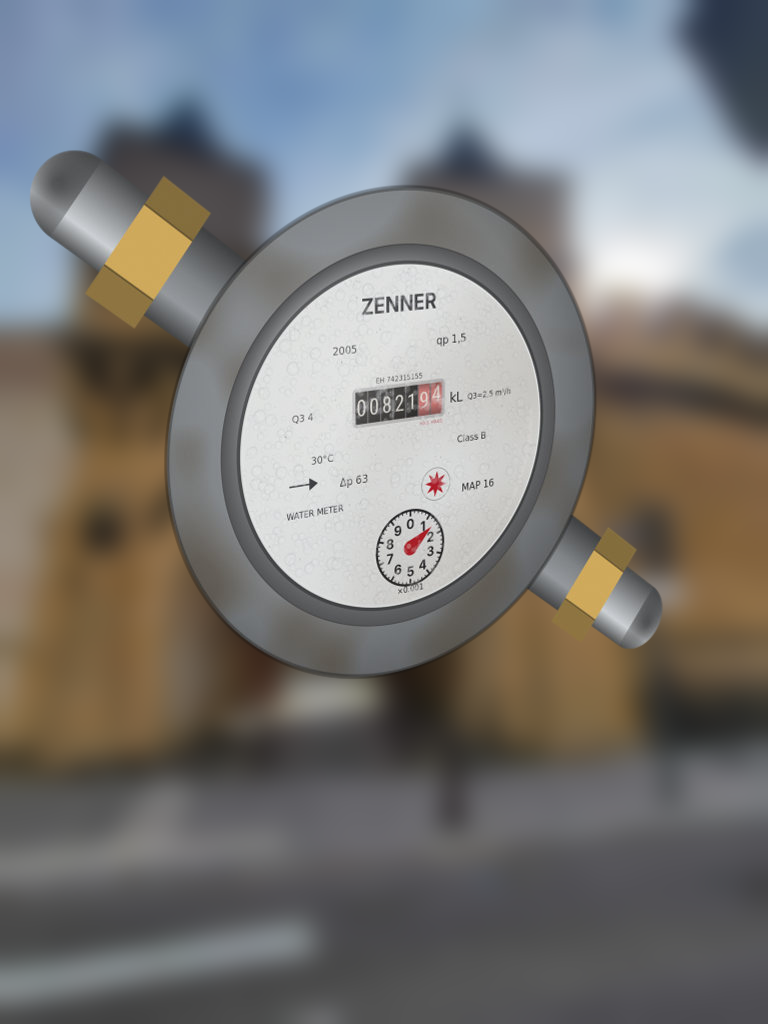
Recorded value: **821.941** kL
